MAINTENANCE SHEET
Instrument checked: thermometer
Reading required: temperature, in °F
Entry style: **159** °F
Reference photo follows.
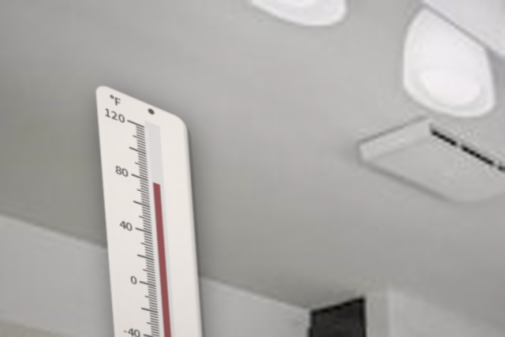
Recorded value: **80** °F
